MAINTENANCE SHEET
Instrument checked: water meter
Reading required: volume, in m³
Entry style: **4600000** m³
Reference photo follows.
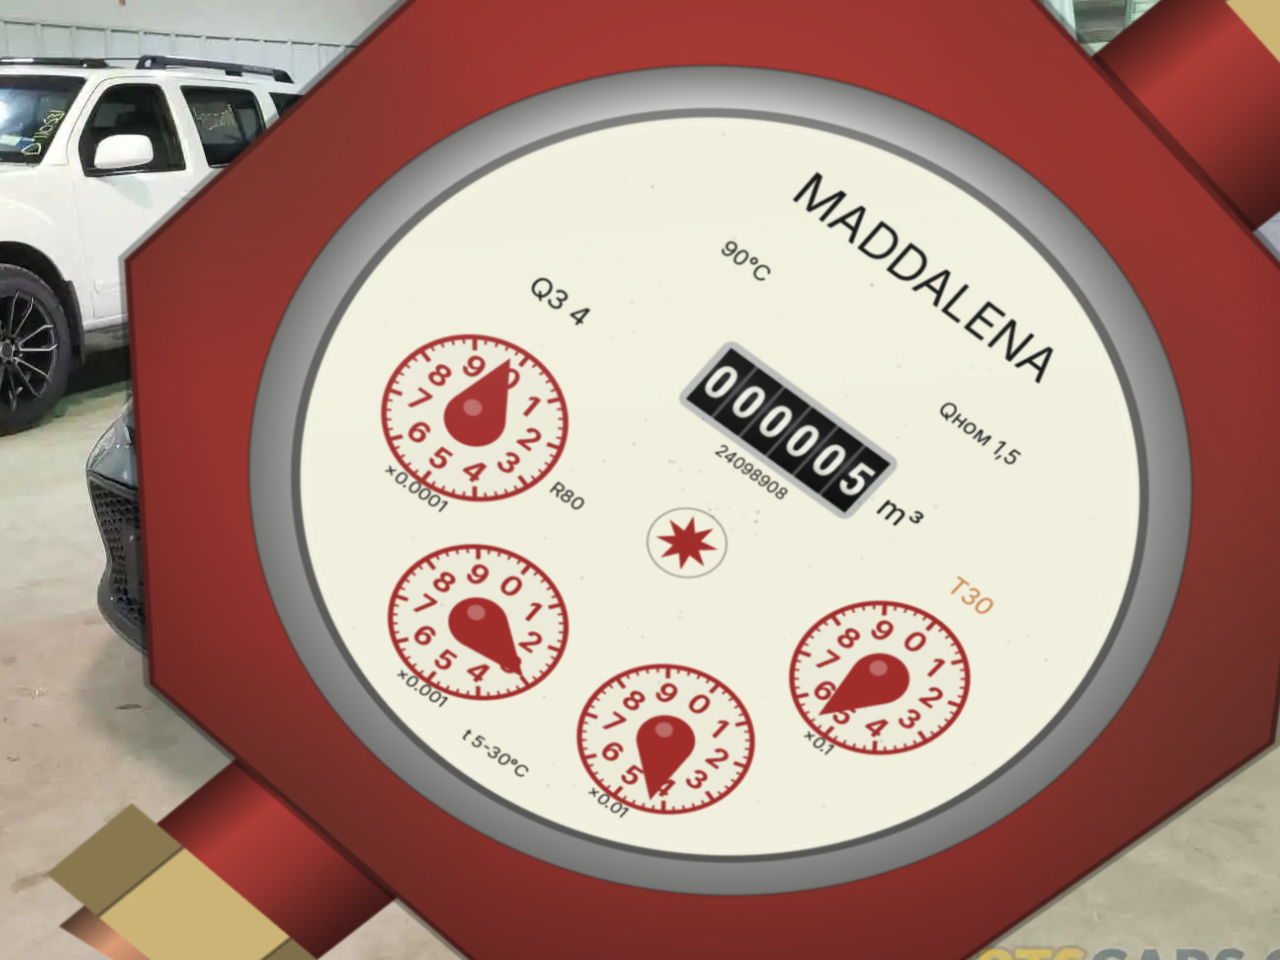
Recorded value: **5.5429** m³
